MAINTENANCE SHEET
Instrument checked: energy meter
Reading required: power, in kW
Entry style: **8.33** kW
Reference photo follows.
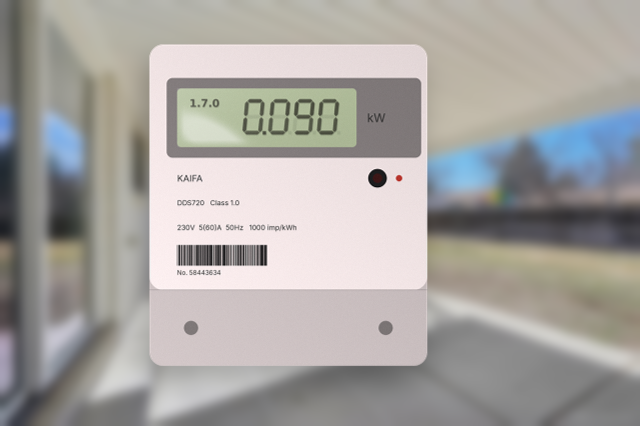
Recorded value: **0.090** kW
